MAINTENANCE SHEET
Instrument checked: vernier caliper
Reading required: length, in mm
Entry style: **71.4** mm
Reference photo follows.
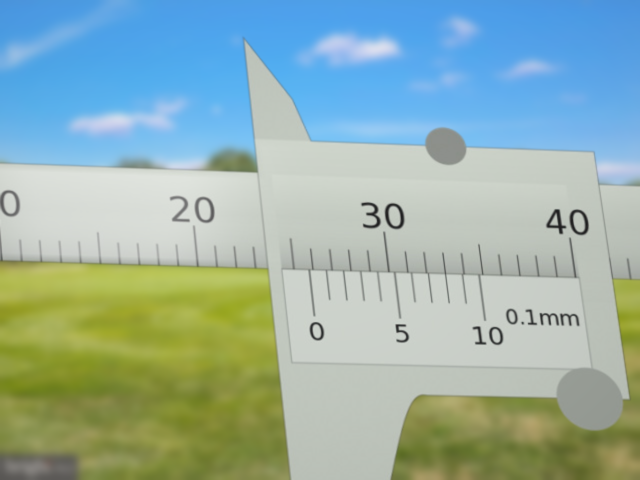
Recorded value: **25.8** mm
